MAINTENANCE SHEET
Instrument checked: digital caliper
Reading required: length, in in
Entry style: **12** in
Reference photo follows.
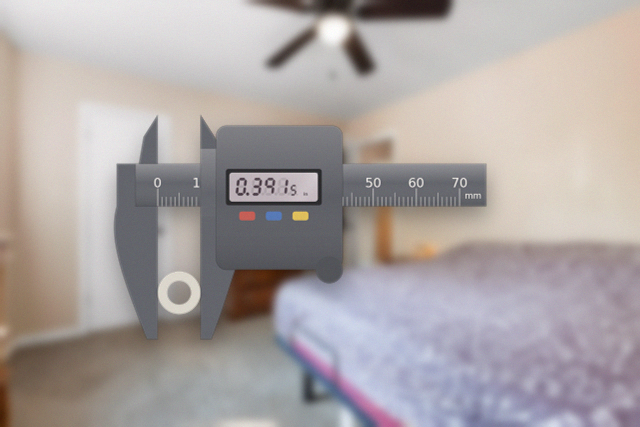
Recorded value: **0.3915** in
